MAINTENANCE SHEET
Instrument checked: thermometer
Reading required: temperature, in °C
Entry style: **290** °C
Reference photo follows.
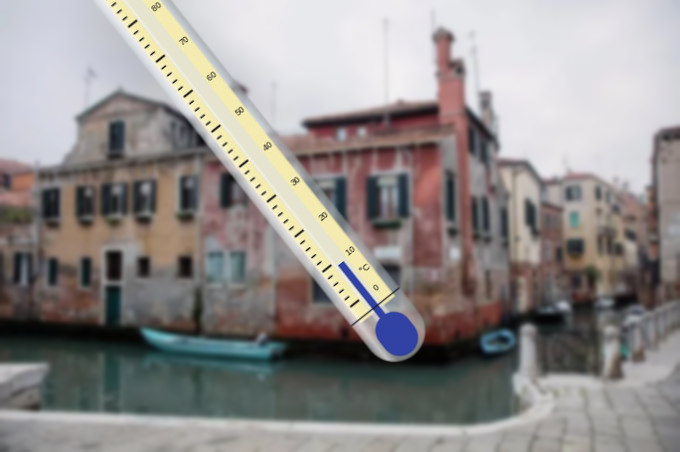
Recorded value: **9** °C
